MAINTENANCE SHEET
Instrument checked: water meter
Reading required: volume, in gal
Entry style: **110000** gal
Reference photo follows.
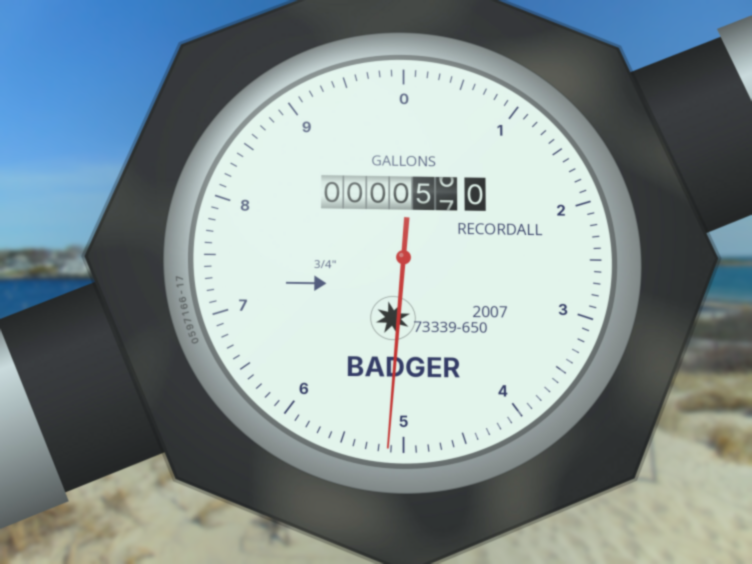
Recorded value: **565.1** gal
